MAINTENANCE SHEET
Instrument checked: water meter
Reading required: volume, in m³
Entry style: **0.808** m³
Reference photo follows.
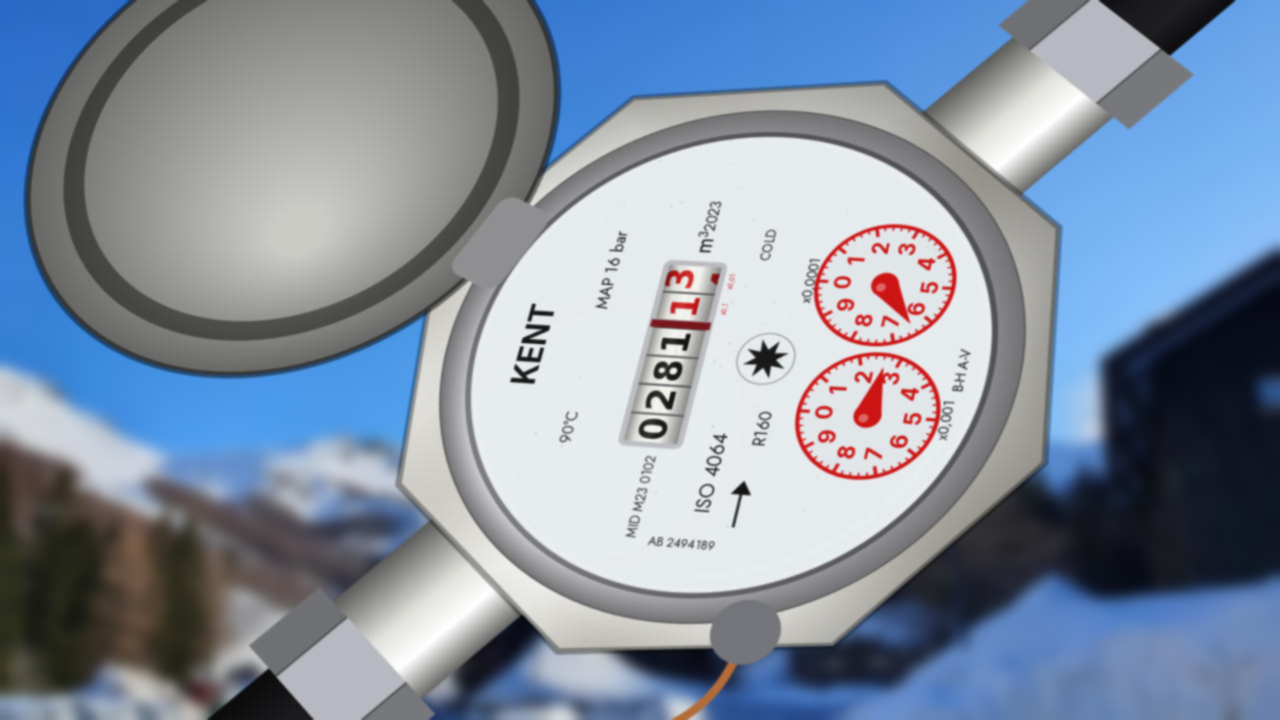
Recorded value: **281.1326** m³
